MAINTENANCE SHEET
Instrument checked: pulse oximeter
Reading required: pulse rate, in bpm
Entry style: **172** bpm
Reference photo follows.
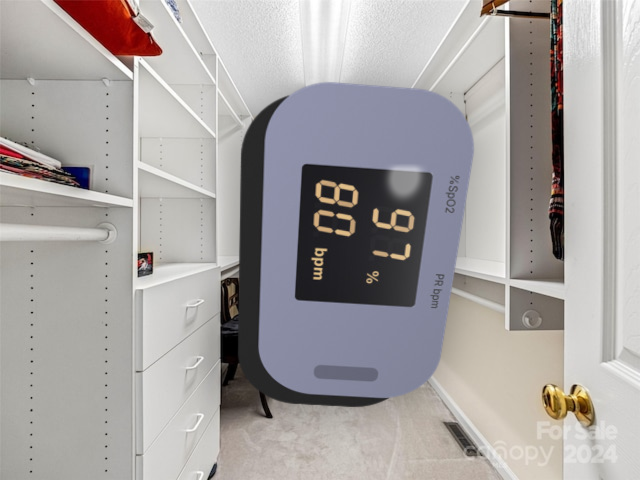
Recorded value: **80** bpm
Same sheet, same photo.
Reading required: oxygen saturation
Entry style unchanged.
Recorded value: **97** %
